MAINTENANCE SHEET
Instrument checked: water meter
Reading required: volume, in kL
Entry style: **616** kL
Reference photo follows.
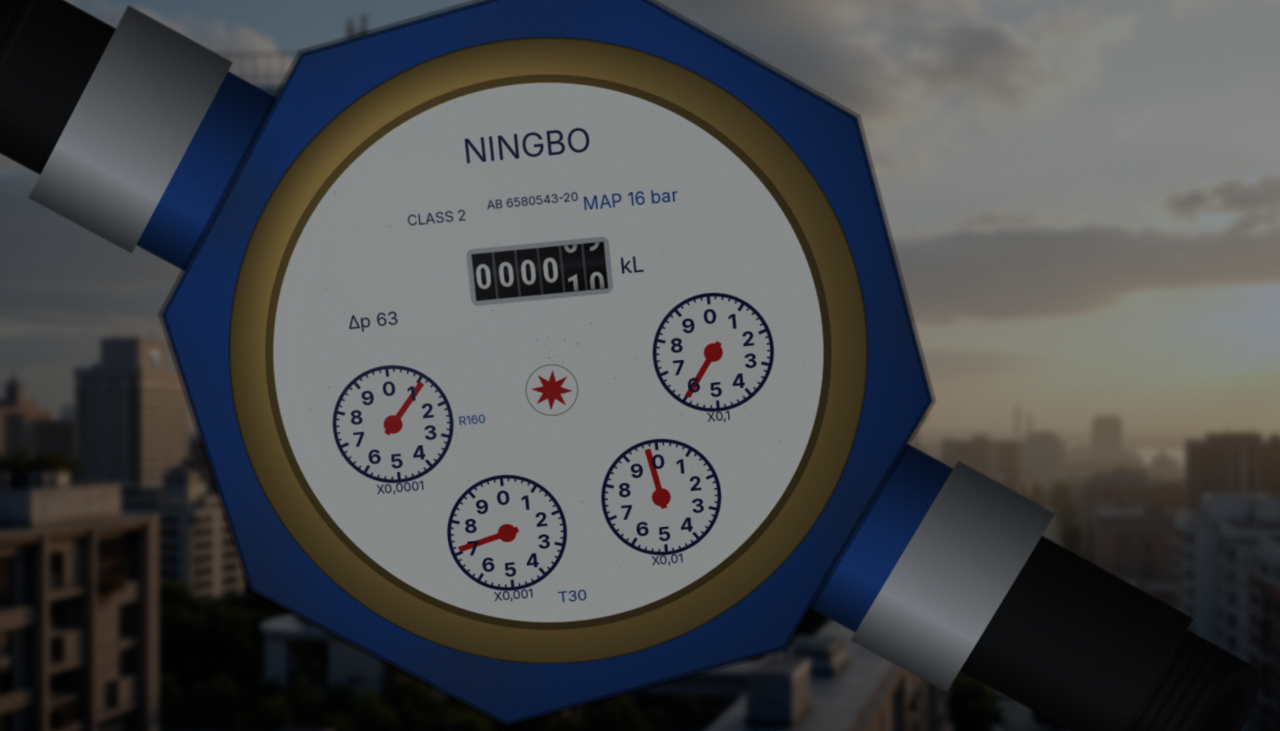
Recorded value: **9.5971** kL
